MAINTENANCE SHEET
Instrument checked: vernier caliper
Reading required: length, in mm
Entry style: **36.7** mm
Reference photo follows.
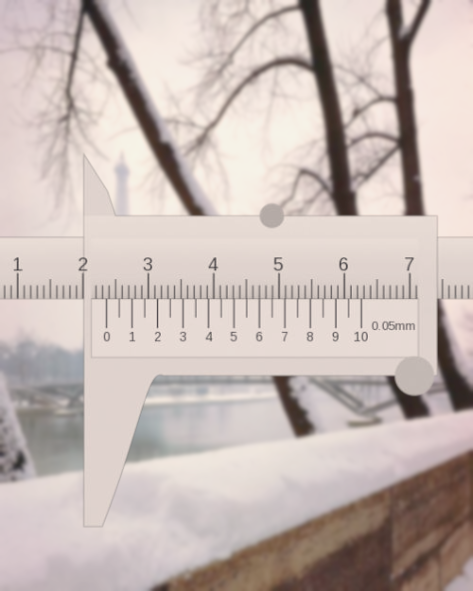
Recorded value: **23.6** mm
